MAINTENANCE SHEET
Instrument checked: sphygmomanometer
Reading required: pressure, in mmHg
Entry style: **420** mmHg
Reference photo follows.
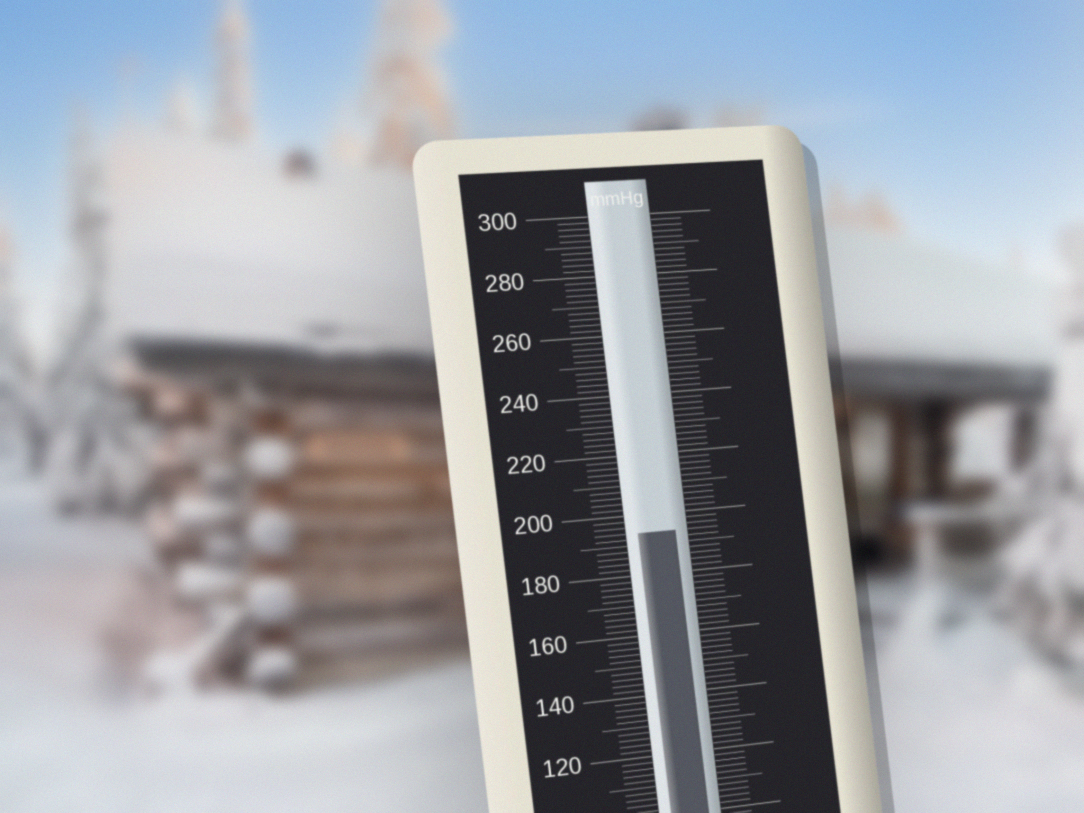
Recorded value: **194** mmHg
